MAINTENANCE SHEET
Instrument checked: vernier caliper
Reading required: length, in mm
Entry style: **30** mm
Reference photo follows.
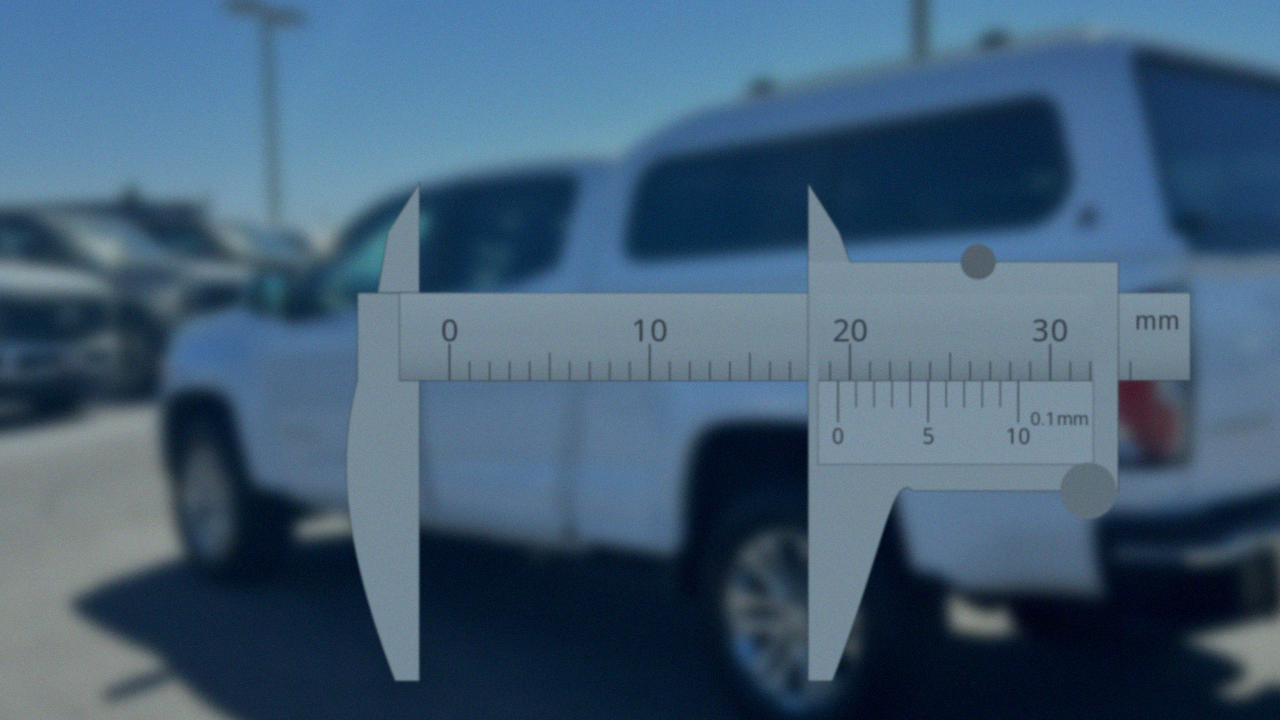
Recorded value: **19.4** mm
